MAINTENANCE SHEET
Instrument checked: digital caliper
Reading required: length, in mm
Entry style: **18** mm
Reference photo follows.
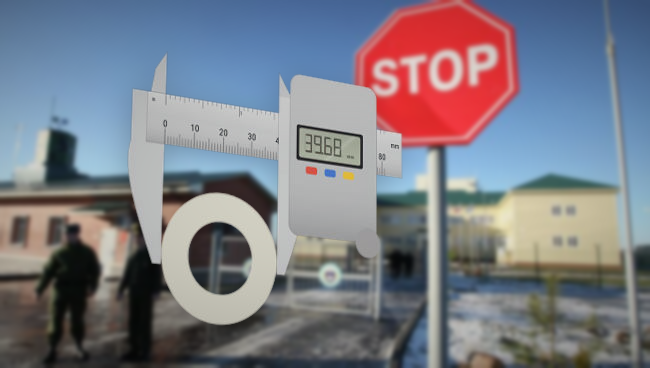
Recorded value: **39.68** mm
